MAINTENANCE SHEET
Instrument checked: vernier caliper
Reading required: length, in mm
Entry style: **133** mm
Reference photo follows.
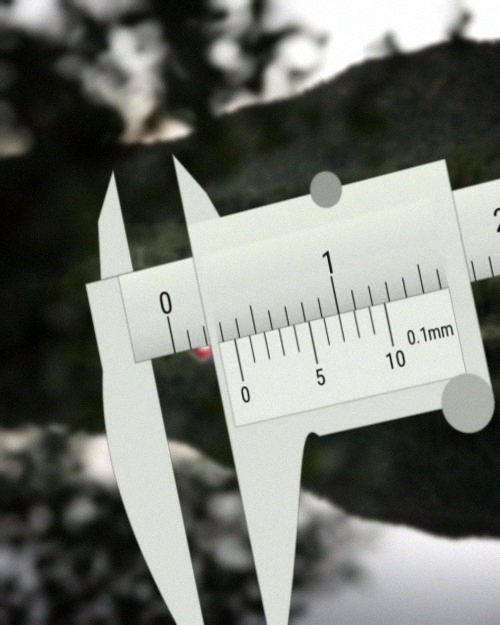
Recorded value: **3.7** mm
